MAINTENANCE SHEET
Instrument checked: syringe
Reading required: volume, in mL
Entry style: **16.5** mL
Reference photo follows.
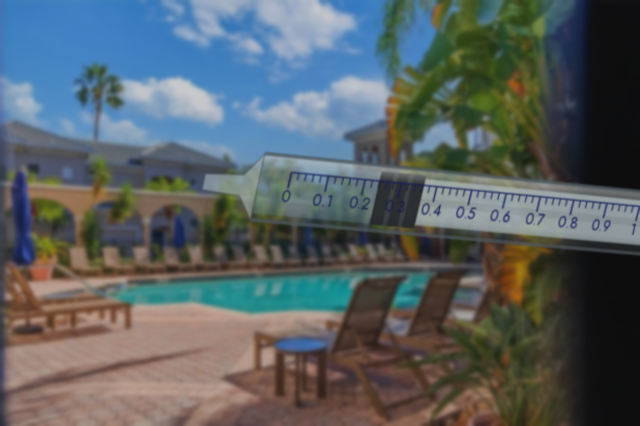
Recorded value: **0.24** mL
